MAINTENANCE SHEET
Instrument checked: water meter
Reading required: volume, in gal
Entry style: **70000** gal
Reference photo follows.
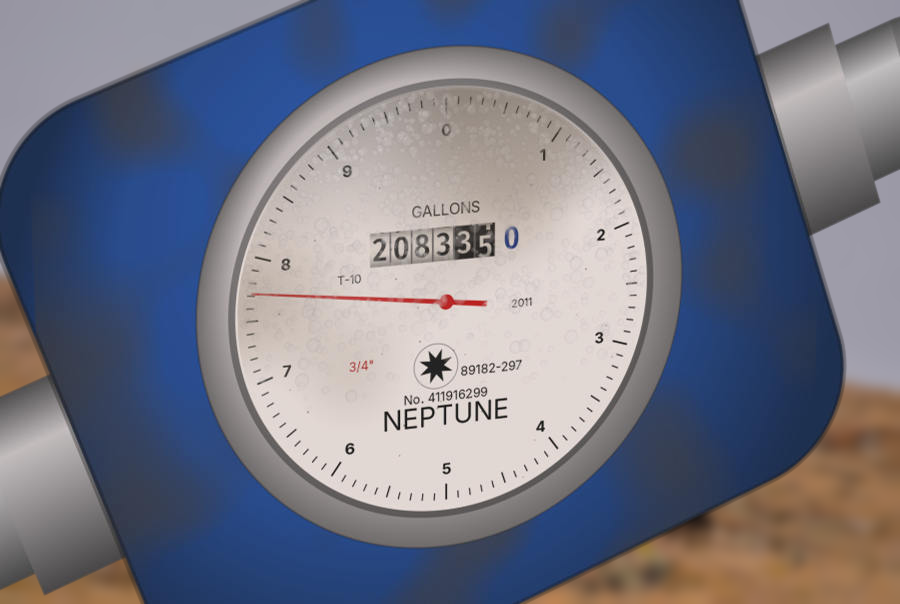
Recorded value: **2083347.7** gal
